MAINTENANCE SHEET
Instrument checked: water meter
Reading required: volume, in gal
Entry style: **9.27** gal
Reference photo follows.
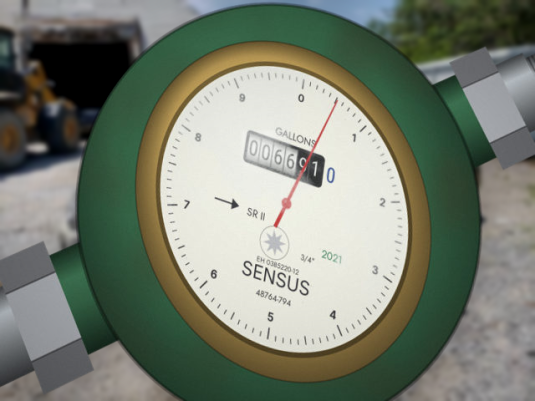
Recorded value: **66910.5** gal
